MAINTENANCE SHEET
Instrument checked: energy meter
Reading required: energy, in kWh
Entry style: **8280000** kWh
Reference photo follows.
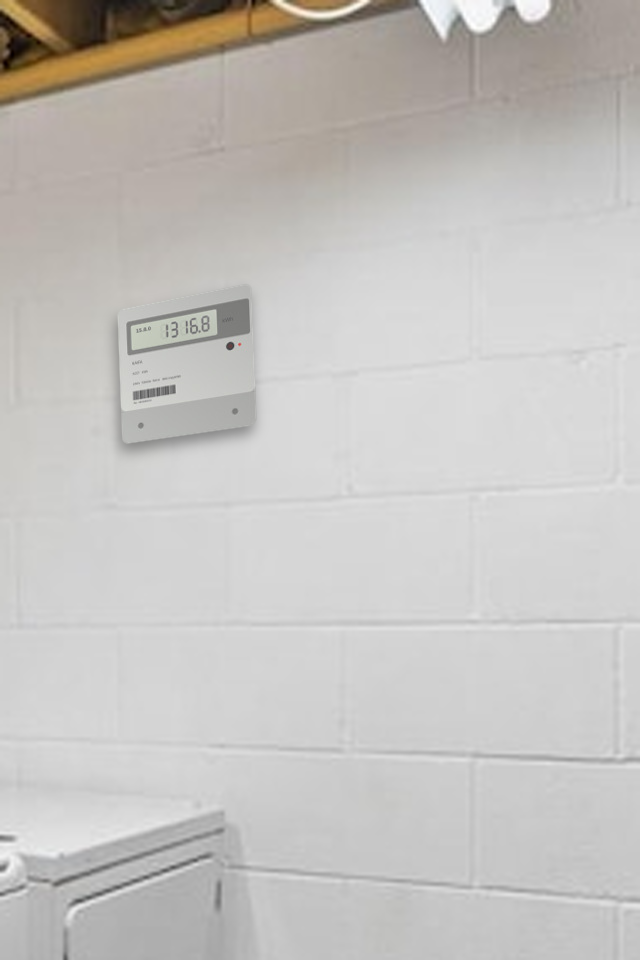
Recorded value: **1316.8** kWh
